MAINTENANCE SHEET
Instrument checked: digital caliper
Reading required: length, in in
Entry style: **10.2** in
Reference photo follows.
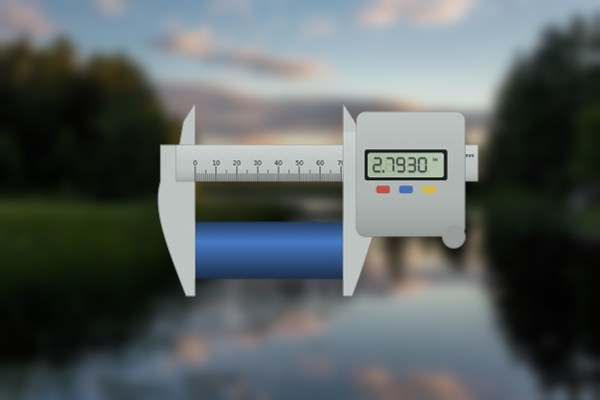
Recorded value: **2.7930** in
